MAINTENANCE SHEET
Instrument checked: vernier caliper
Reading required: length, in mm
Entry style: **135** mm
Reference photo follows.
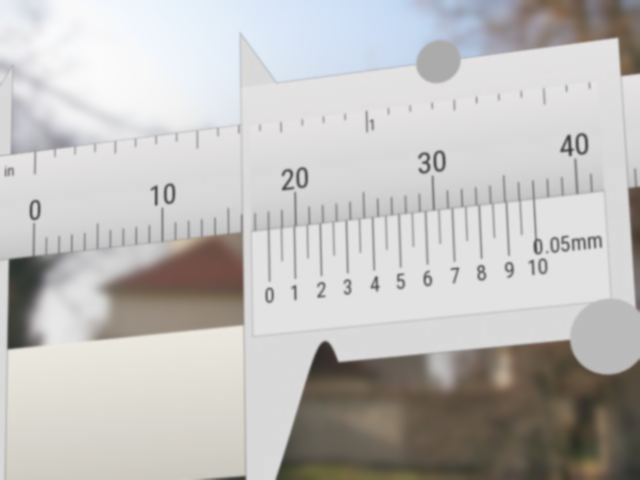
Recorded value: **18.0** mm
